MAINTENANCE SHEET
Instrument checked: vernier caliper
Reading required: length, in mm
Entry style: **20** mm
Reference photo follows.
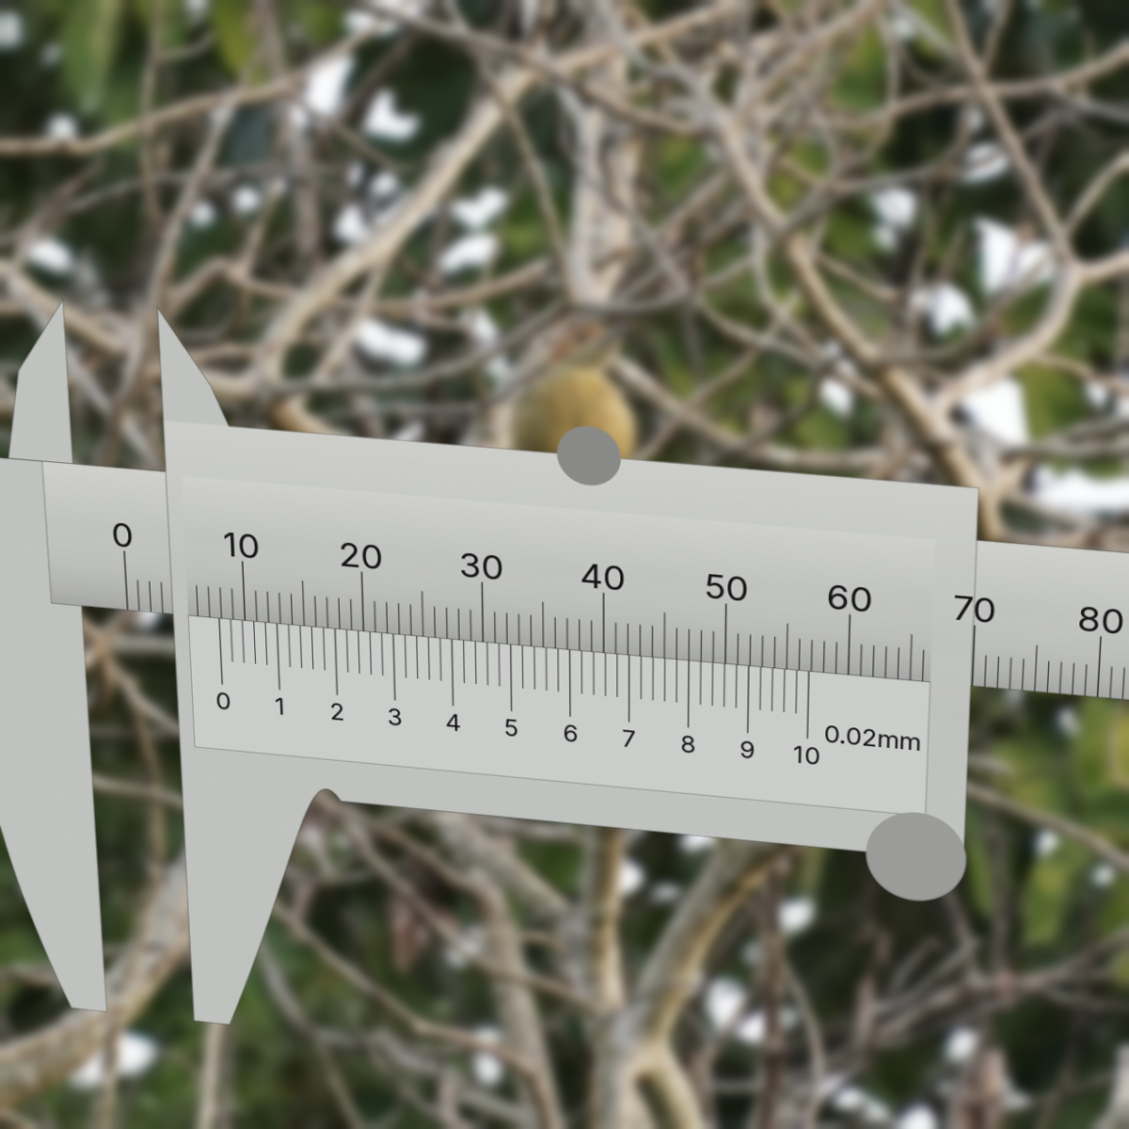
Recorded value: **7.8** mm
